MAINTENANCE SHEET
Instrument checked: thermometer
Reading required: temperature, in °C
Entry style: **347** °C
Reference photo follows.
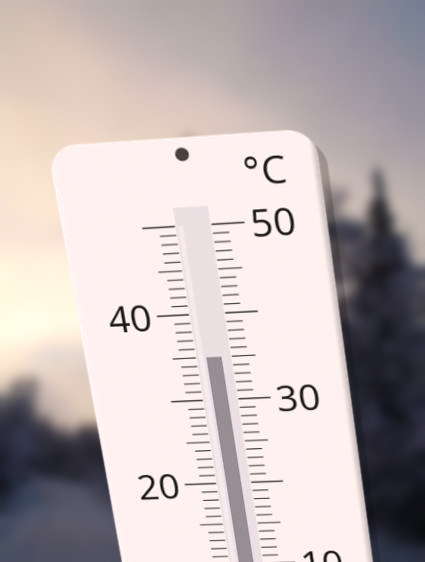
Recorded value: **35** °C
